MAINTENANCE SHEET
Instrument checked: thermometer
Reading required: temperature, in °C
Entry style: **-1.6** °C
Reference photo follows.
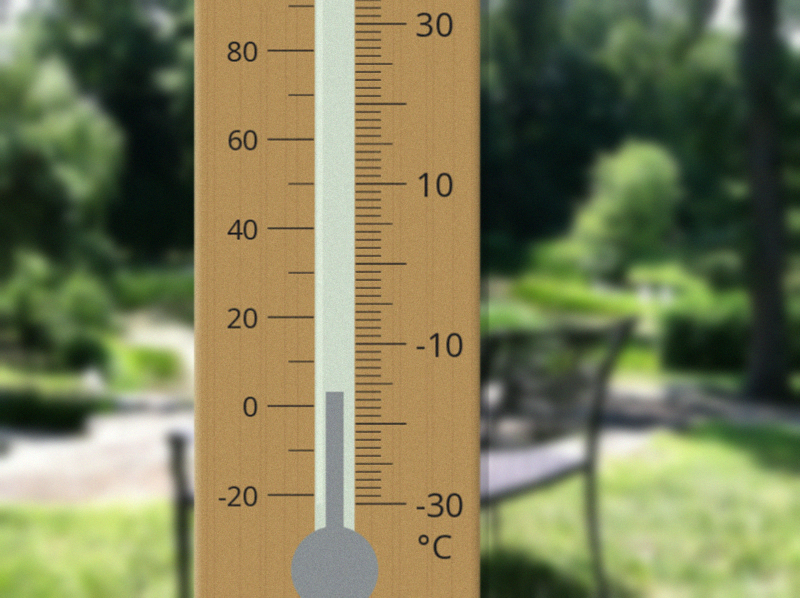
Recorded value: **-16** °C
